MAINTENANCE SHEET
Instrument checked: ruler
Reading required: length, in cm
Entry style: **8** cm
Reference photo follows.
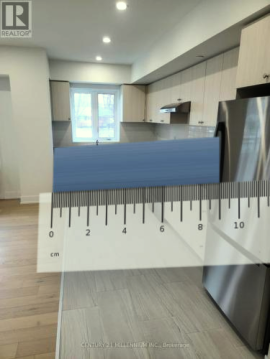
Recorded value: **9** cm
